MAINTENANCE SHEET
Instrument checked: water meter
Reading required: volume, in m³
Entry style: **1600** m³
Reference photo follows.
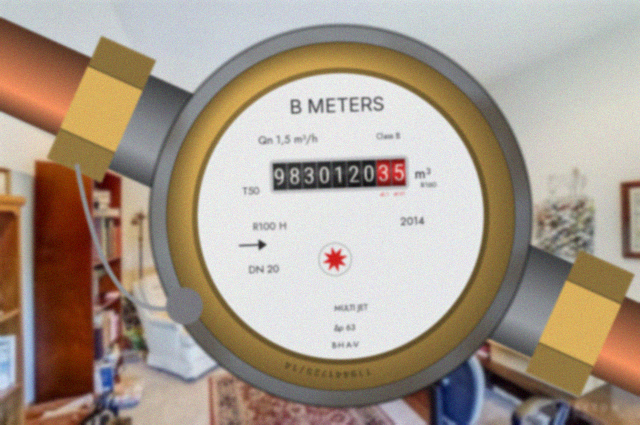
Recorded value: **9830120.35** m³
